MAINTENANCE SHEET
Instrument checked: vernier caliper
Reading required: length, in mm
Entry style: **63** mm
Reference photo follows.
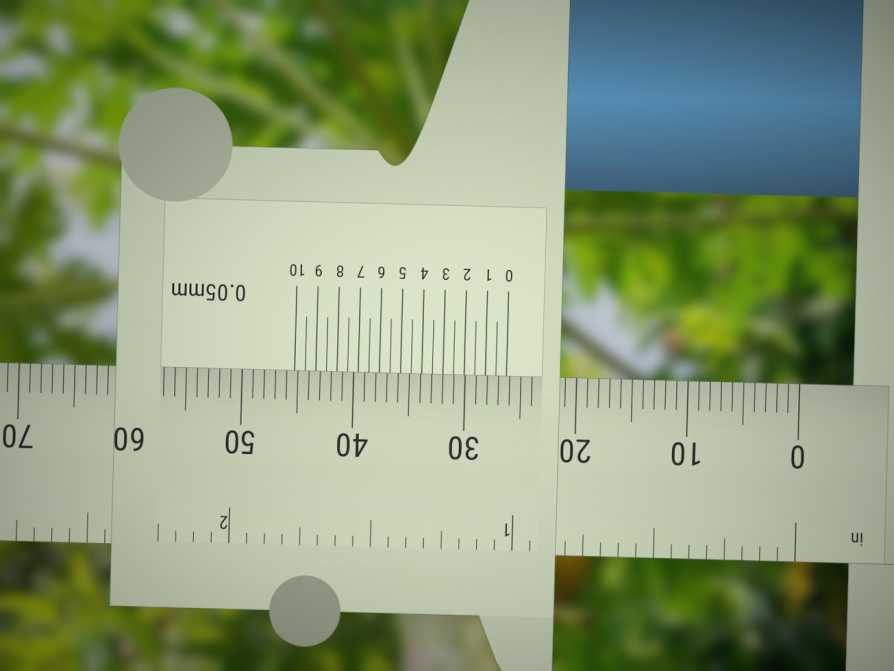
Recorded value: **26.3** mm
